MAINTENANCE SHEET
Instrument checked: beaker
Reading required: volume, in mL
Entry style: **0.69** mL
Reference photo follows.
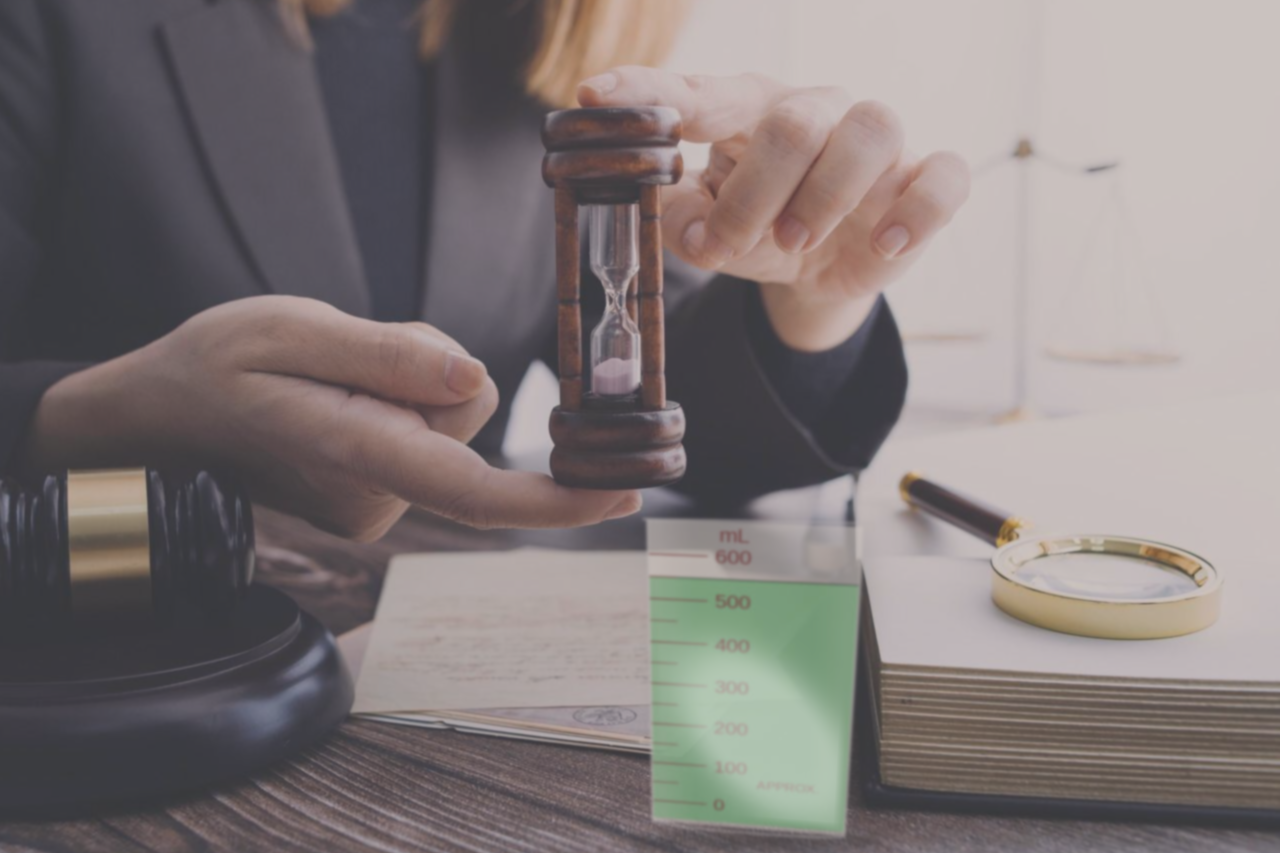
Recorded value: **550** mL
